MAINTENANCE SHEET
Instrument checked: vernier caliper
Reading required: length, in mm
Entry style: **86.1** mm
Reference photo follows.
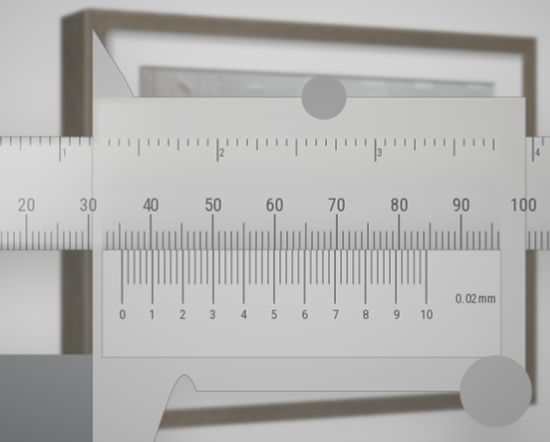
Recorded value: **35.4** mm
